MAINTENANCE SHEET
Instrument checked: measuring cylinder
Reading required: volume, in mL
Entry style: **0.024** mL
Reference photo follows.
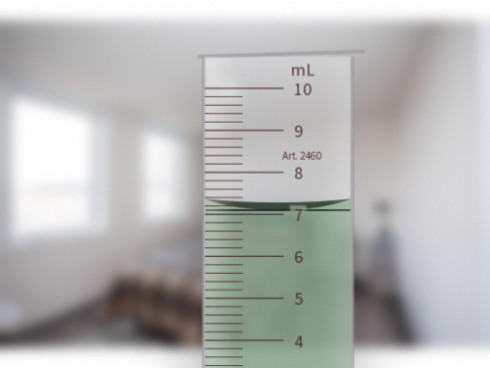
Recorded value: **7.1** mL
